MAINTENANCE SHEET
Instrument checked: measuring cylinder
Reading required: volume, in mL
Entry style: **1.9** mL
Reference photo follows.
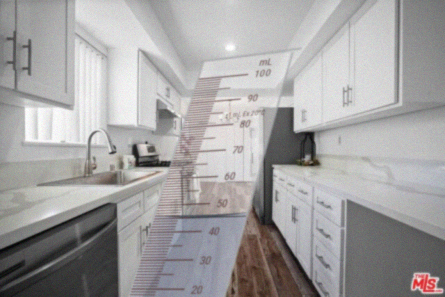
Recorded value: **45** mL
